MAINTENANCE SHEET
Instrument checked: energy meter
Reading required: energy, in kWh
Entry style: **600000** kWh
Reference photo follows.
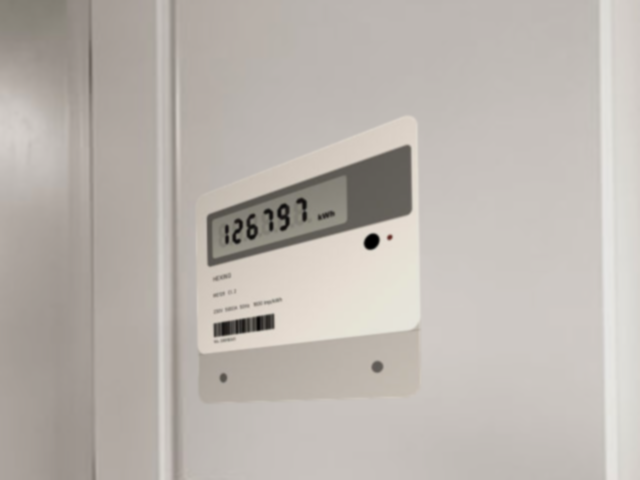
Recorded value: **126797** kWh
